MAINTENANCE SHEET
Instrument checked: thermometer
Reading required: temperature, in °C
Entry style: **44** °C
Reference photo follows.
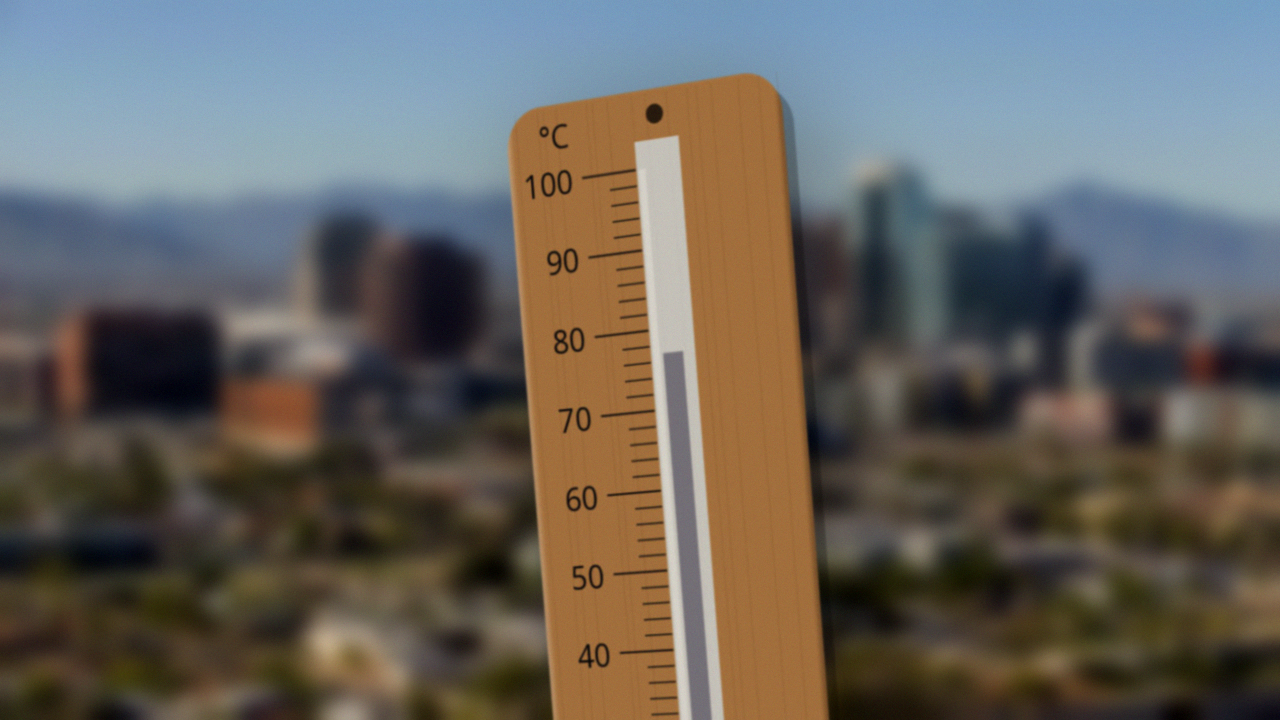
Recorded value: **77** °C
